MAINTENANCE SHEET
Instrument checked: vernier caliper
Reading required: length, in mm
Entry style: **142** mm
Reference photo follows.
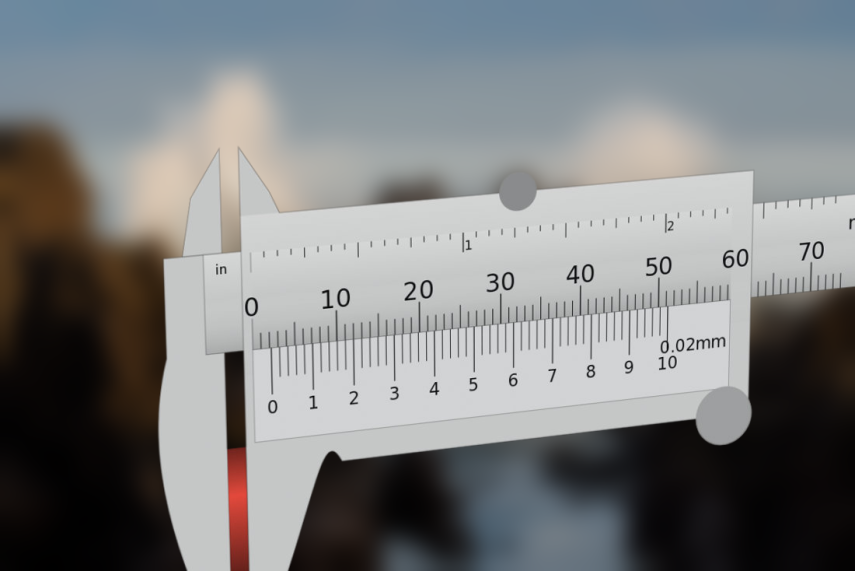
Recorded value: **2.2** mm
